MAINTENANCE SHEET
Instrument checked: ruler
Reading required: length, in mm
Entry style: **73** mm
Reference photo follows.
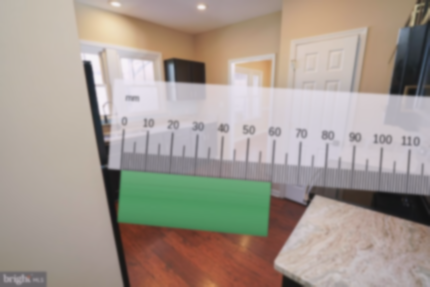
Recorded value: **60** mm
